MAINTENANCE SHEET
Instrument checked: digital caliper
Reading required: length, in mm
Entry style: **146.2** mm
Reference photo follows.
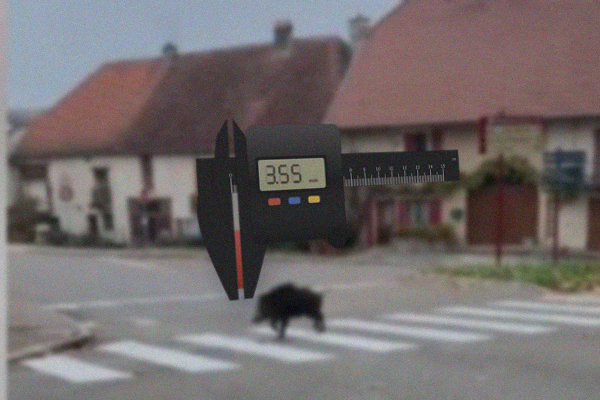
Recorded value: **3.55** mm
